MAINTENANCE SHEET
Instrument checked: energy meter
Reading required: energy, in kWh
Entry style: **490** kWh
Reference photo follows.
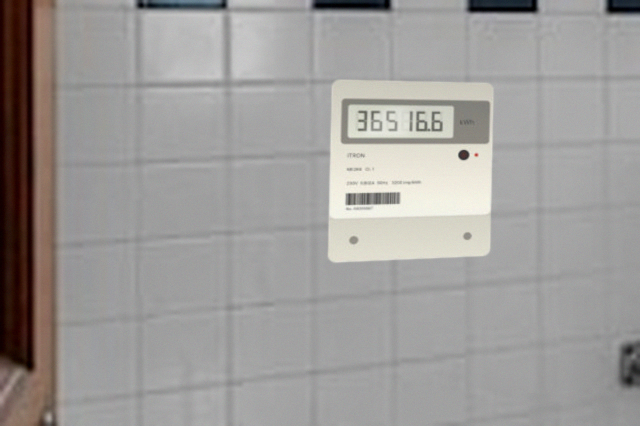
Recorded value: **36516.6** kWh
